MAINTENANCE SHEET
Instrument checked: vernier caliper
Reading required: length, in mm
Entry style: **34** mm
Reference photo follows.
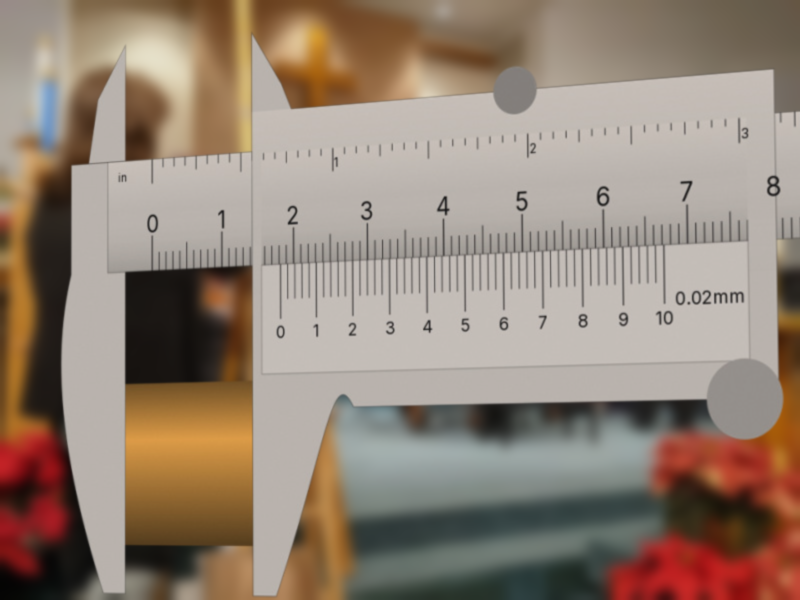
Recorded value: **18.2** mm
